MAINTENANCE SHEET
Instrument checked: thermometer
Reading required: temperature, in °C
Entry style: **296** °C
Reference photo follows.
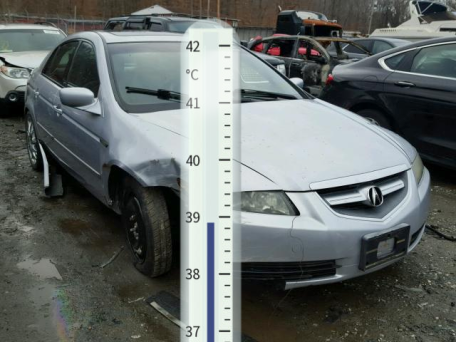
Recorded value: **38.9** °C
